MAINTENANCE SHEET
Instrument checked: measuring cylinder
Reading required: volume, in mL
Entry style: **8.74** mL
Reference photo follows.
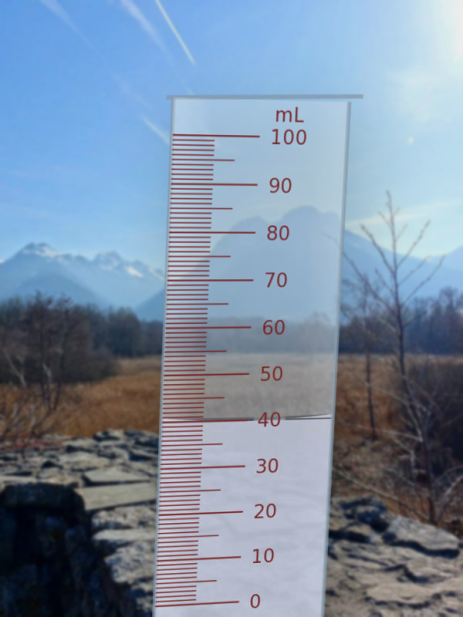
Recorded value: **40** mL
